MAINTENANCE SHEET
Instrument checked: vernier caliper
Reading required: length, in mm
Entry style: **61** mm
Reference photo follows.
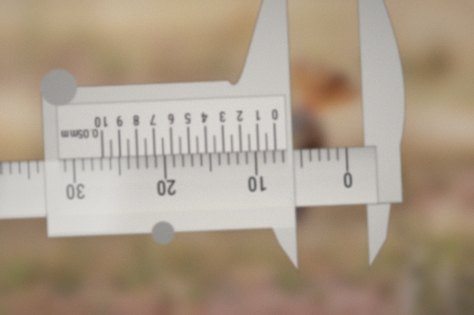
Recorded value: **7.8** mm
